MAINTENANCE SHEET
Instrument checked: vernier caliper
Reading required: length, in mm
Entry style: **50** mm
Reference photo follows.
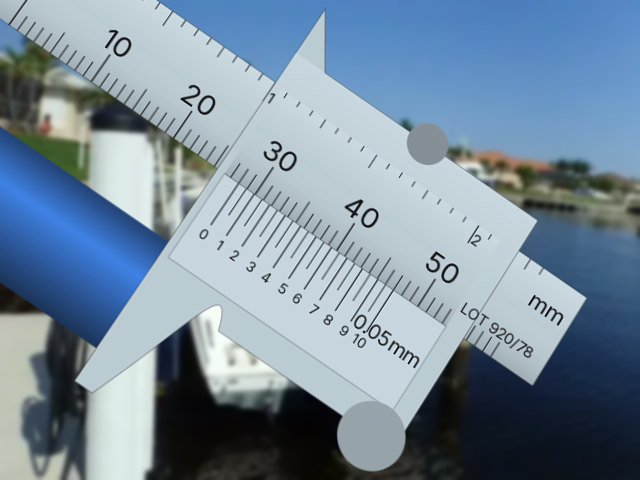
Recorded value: **28.0** mm
